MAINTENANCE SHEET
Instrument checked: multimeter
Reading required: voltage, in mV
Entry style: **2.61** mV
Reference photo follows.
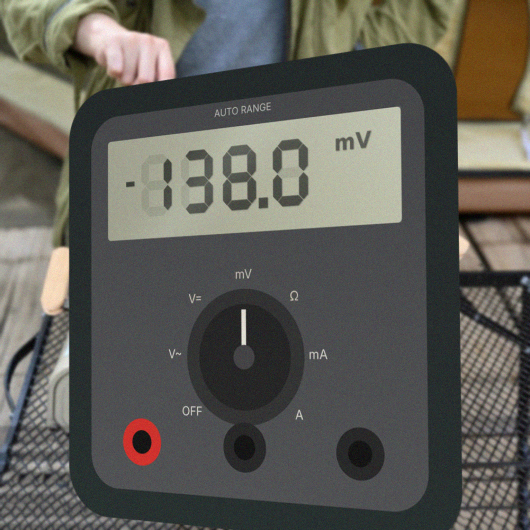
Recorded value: **-138.0** mV
